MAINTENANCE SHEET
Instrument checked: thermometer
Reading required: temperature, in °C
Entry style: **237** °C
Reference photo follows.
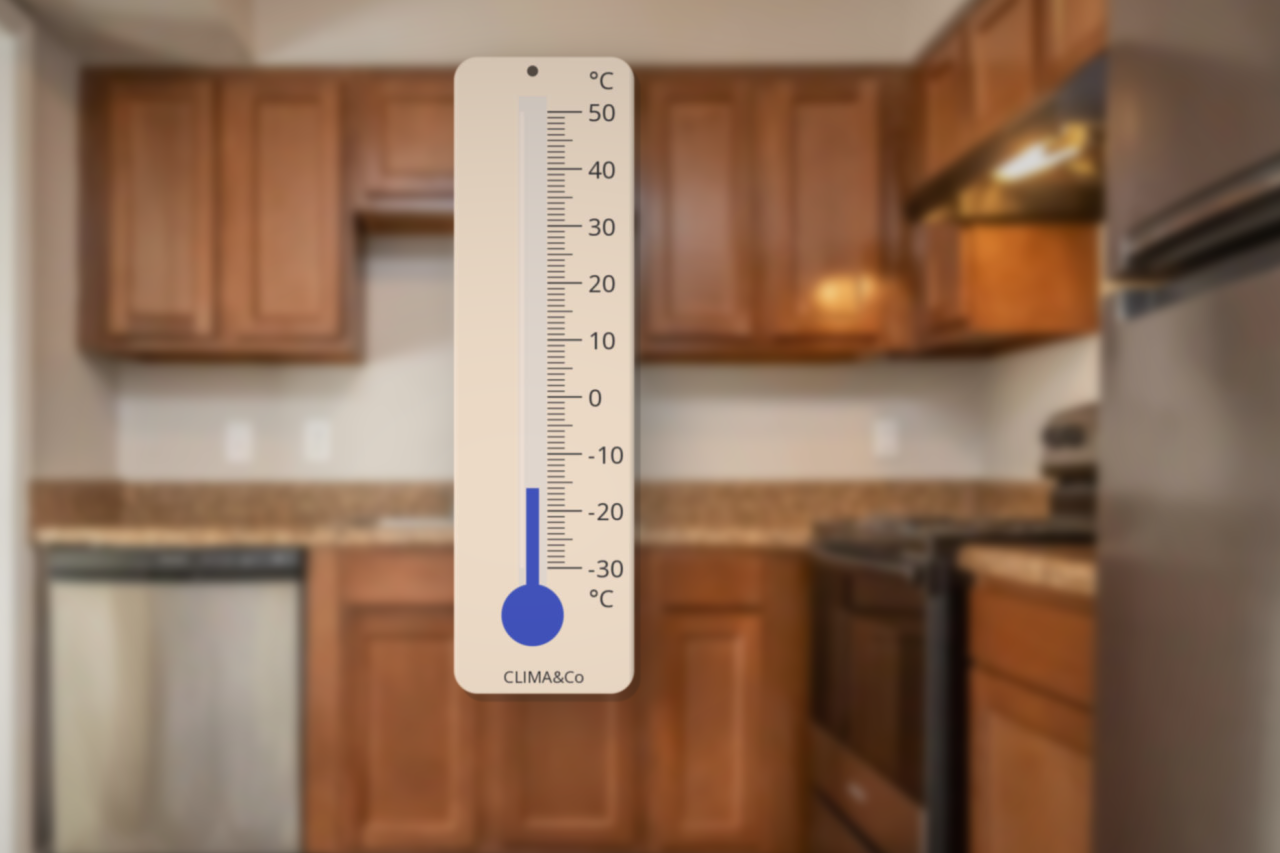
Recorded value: **-16** °C
